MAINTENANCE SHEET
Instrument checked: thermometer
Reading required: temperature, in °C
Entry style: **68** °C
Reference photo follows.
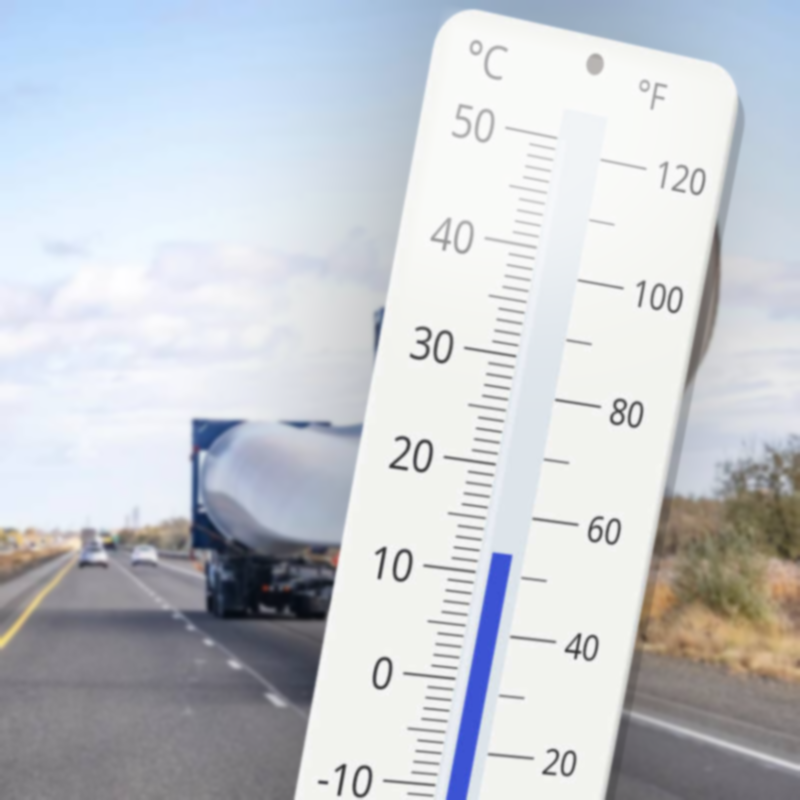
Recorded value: **12** °C
